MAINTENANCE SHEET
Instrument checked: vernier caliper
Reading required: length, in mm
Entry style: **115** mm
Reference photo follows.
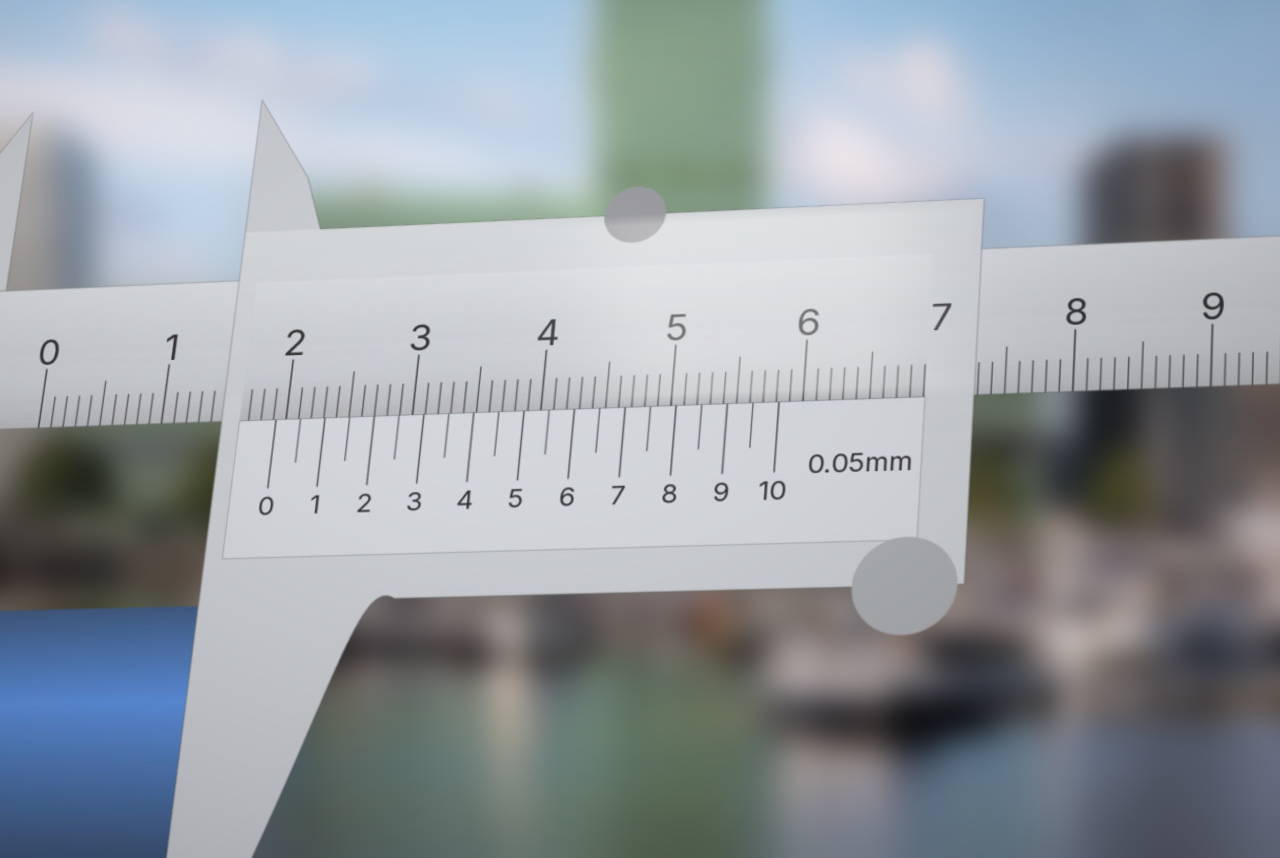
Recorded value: **19.2** mm
